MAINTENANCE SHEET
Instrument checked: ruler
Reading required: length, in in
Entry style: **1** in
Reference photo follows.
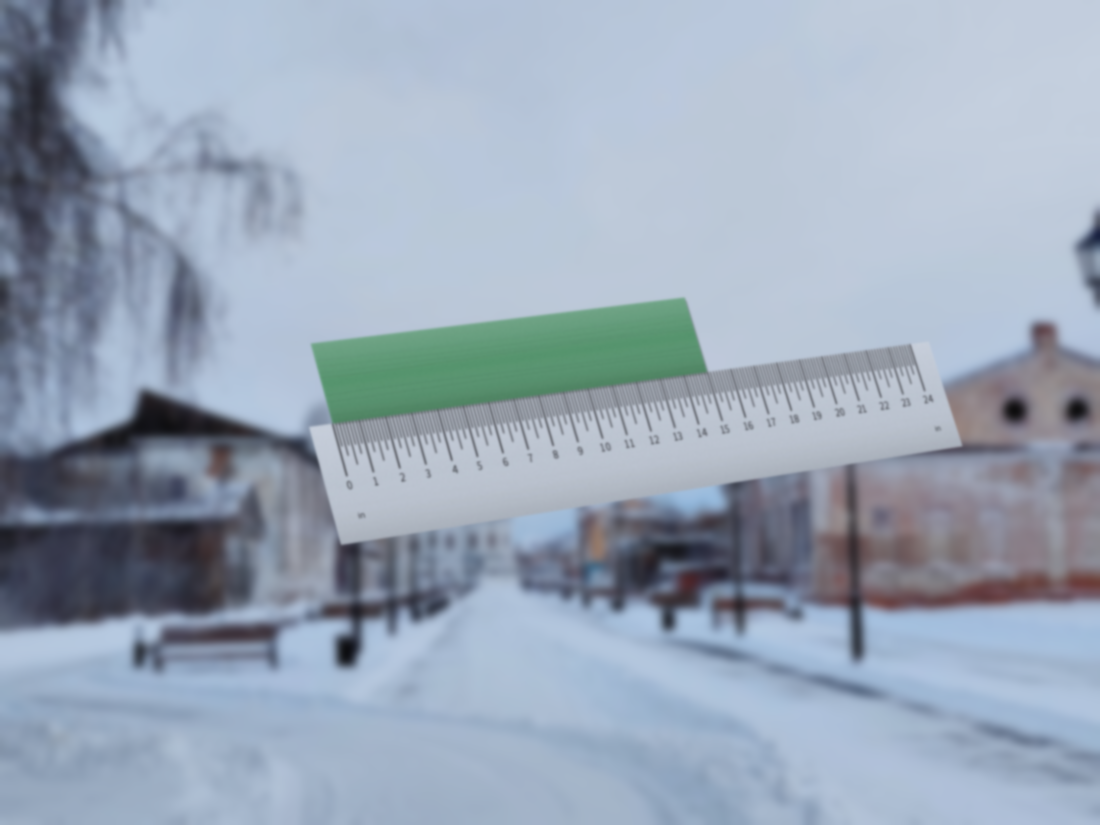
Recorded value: **15** in
